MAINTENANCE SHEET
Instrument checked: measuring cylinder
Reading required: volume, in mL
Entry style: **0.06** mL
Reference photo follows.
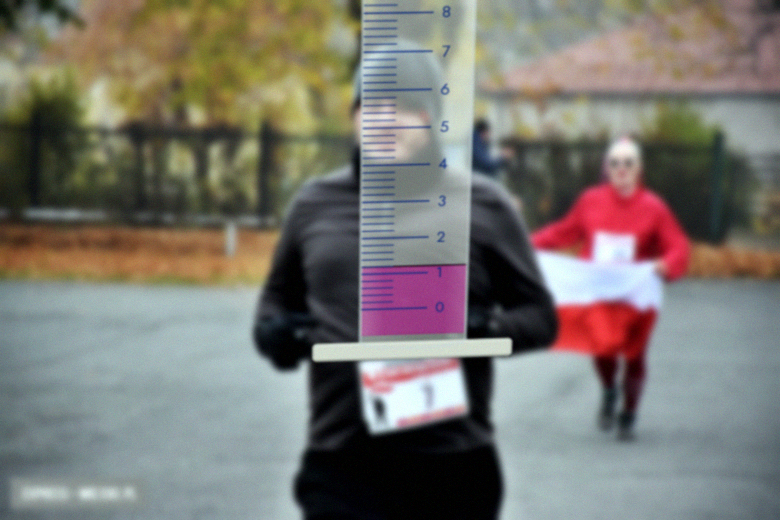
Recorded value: **1.2** mL
